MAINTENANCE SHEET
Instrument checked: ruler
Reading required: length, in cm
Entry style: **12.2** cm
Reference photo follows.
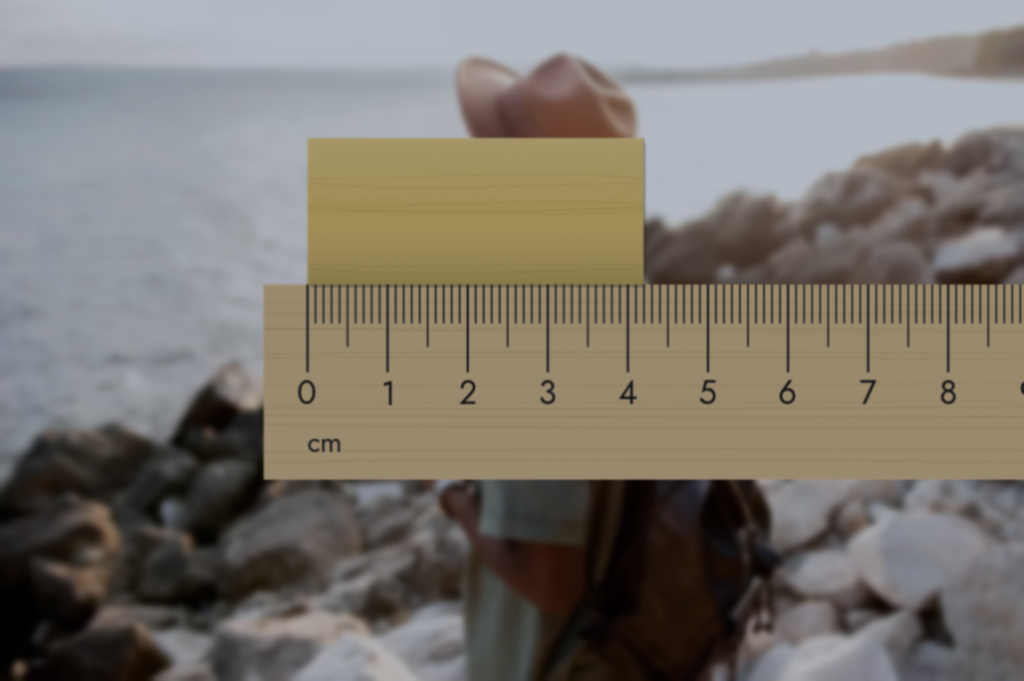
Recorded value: **4.2** cm
